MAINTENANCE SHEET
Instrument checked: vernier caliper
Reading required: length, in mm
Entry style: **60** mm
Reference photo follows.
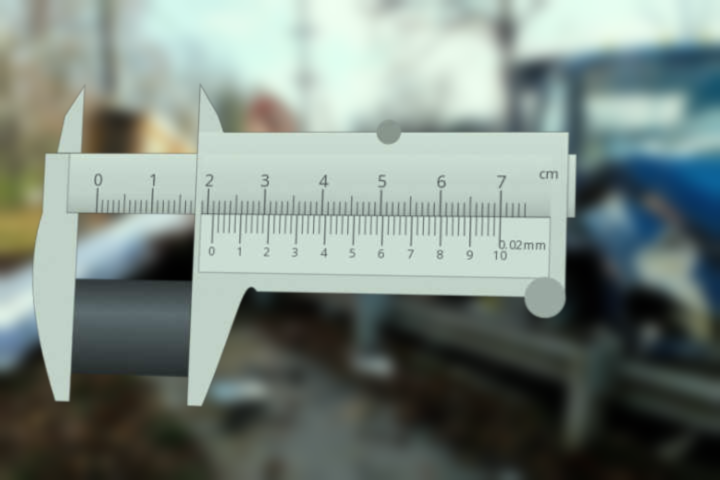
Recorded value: **21.0** mm
